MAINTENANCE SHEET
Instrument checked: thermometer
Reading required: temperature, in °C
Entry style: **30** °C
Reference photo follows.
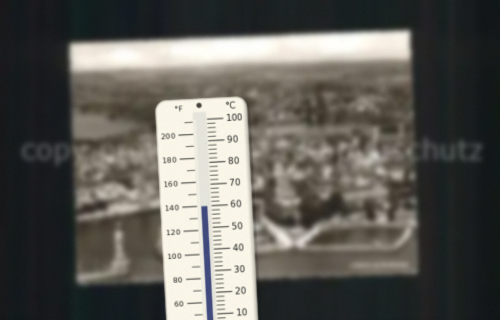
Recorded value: **60** °C
